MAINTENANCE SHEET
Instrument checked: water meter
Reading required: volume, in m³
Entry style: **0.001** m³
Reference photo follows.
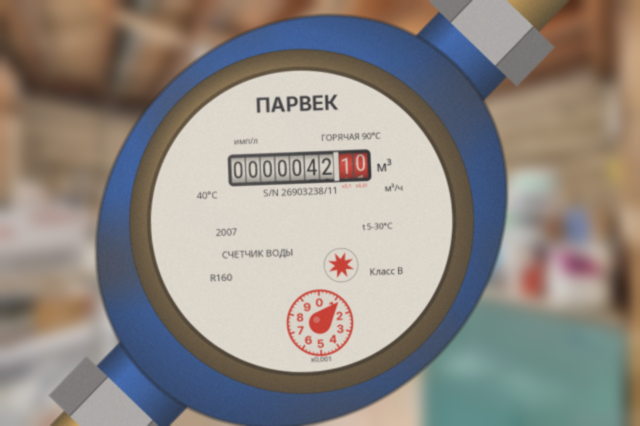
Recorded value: **42.101** m³
